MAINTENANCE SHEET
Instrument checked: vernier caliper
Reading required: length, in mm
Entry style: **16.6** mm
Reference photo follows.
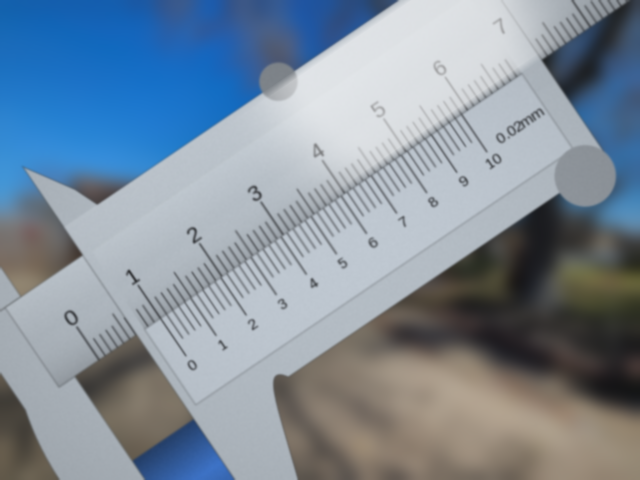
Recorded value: **10.0** mm
